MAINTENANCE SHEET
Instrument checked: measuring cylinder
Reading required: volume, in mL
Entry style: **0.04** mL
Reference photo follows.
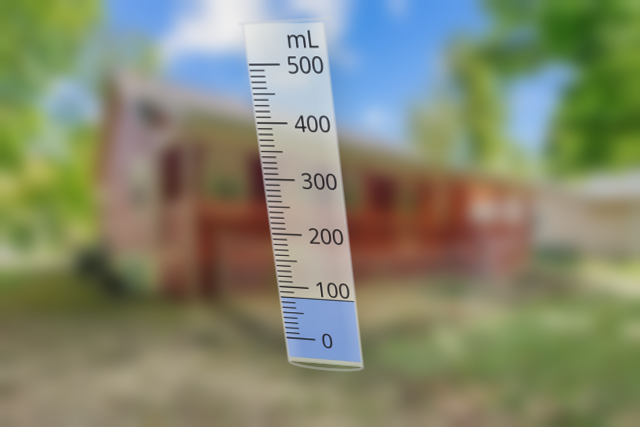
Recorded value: **80** mL
